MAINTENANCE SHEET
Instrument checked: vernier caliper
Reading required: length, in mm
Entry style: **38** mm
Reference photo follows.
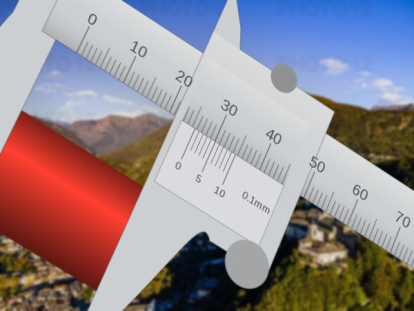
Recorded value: **25.6** mm
